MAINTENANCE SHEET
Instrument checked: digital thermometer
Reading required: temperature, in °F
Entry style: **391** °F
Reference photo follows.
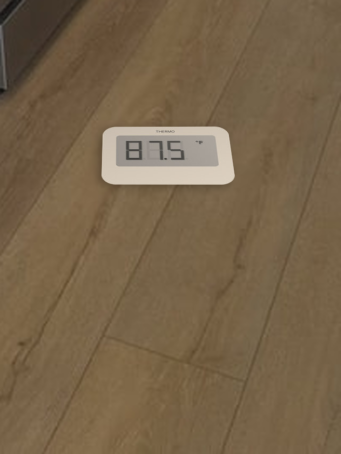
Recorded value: **87.5** °F
